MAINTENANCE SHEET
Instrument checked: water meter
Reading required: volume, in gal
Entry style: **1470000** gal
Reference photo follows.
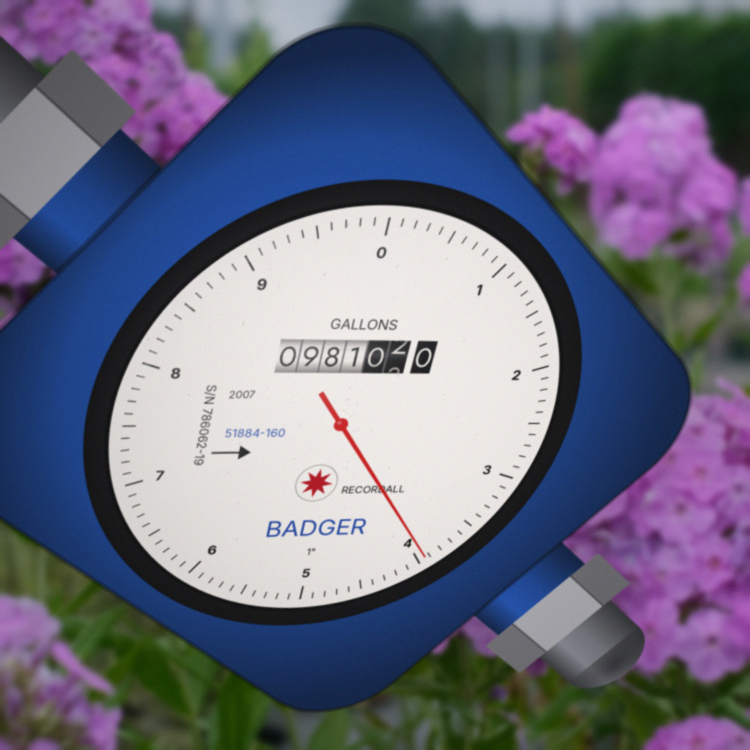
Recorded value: **981023.9** gal
